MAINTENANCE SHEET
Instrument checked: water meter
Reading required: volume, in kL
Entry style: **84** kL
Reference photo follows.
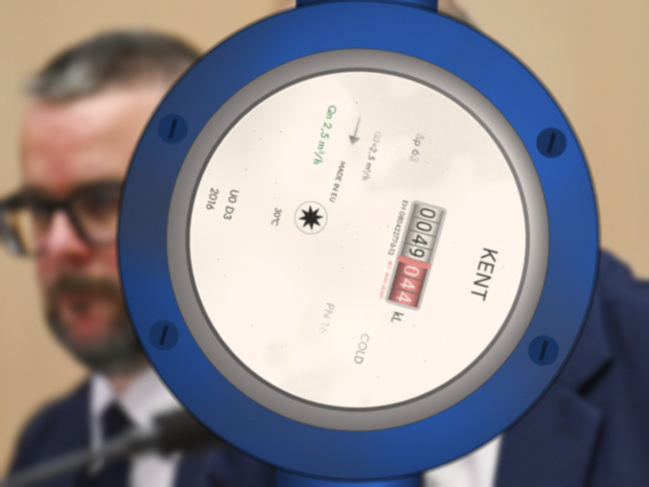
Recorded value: **49.044** kL
